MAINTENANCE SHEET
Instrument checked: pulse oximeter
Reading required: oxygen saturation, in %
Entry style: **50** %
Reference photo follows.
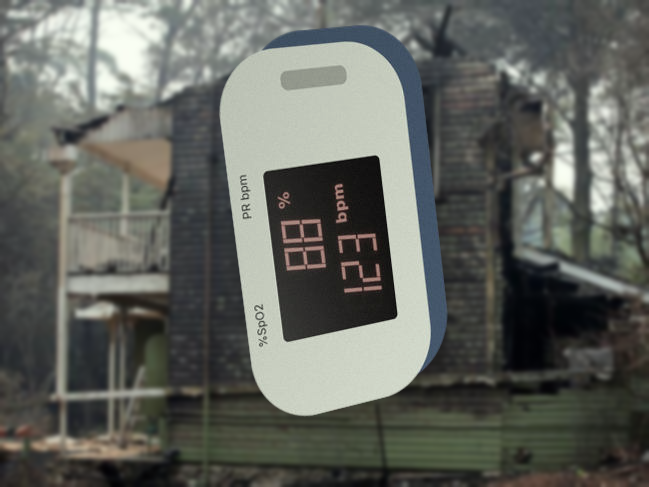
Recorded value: **88** %
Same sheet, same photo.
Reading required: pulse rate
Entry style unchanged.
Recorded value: **123** bpm
